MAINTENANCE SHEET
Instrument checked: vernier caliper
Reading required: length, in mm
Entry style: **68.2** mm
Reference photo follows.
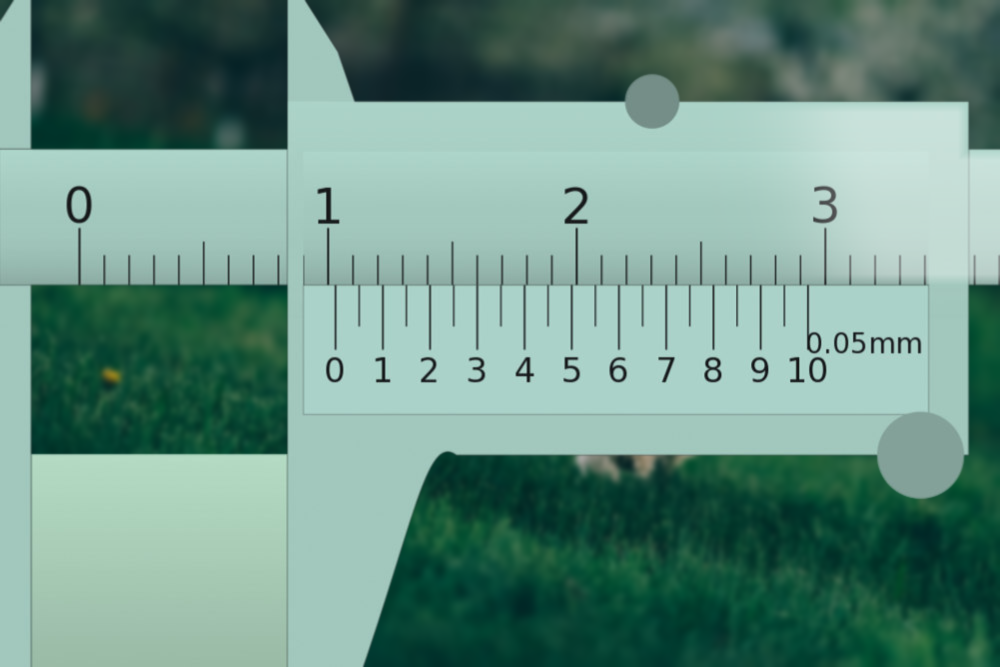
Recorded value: **10.3** mm
